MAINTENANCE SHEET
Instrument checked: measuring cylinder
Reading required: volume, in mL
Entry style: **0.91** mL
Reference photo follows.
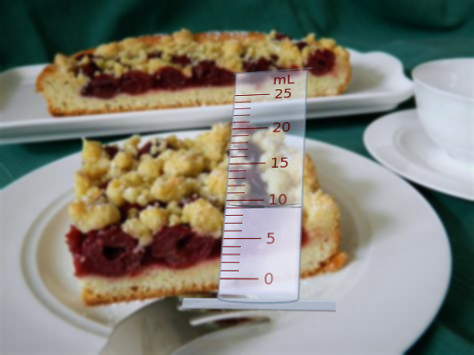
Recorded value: **9** mL
